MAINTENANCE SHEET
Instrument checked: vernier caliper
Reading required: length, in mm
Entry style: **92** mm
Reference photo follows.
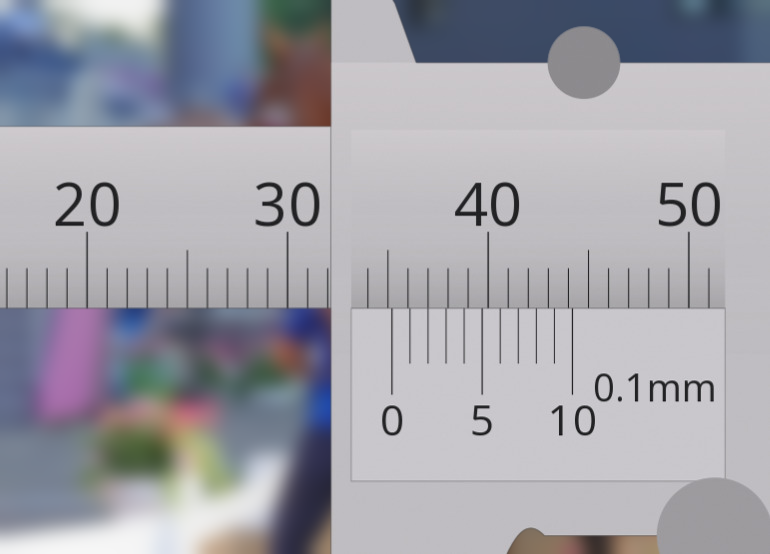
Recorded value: **35.2** mm
